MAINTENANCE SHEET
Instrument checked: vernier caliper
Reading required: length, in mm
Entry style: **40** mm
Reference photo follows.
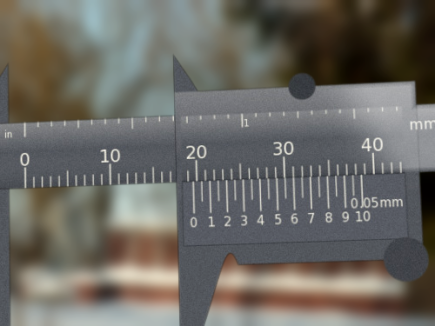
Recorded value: **19.6** mm
